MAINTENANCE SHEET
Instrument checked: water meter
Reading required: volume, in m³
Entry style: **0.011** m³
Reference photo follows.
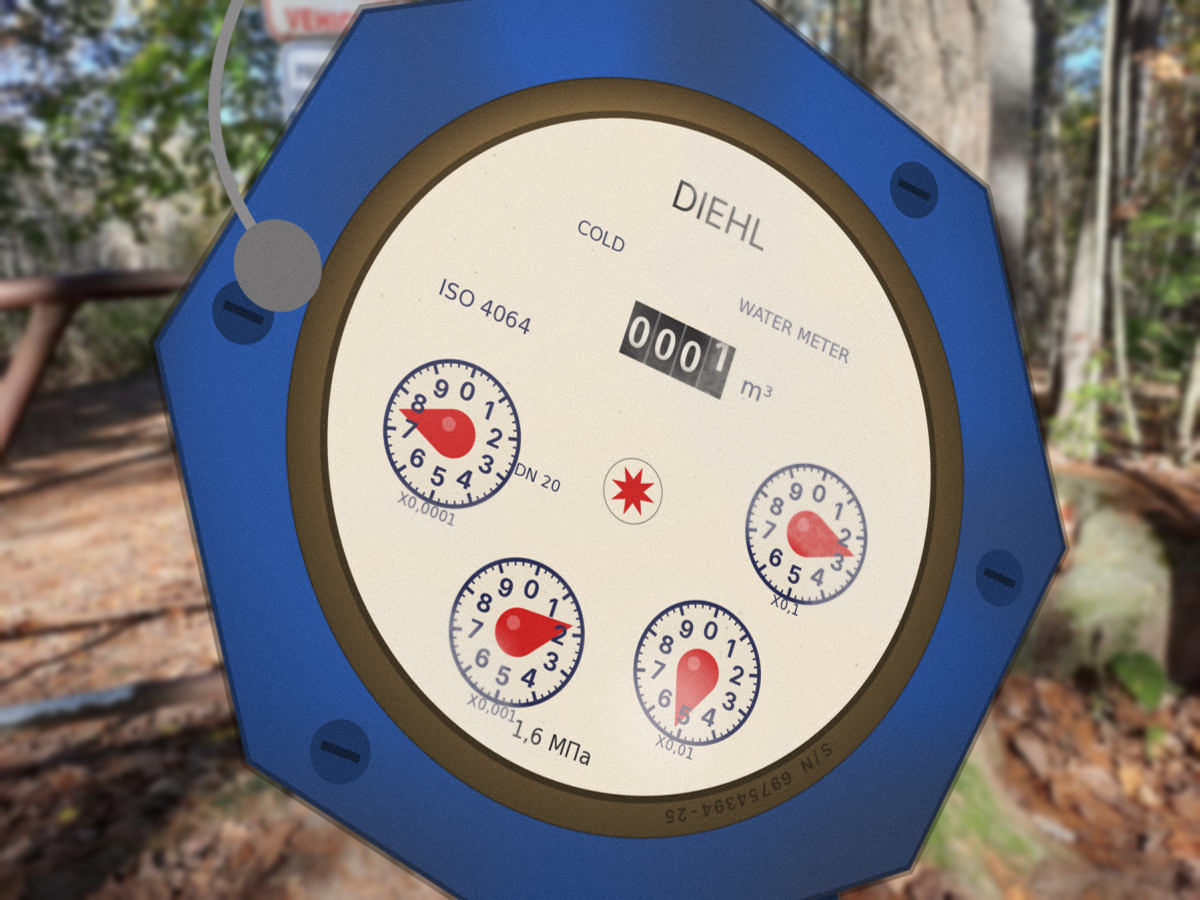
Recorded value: **1.2517** m³
